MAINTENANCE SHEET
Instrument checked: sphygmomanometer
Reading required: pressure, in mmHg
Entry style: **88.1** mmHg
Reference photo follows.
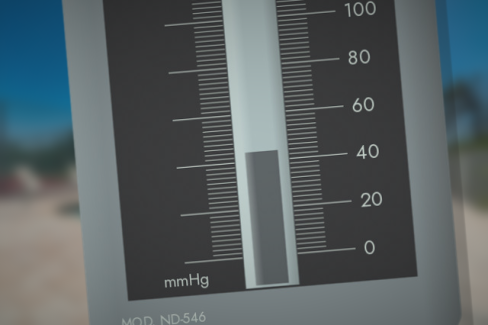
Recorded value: **44** mmHg
